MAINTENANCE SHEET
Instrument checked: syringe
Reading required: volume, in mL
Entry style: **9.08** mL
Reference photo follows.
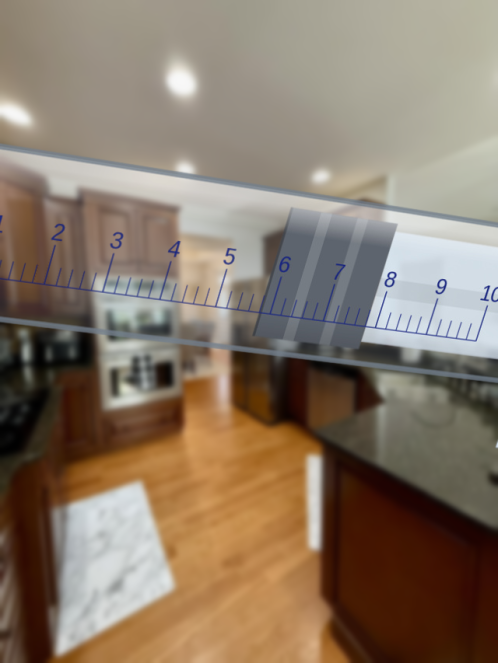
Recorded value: **5.8** mL
